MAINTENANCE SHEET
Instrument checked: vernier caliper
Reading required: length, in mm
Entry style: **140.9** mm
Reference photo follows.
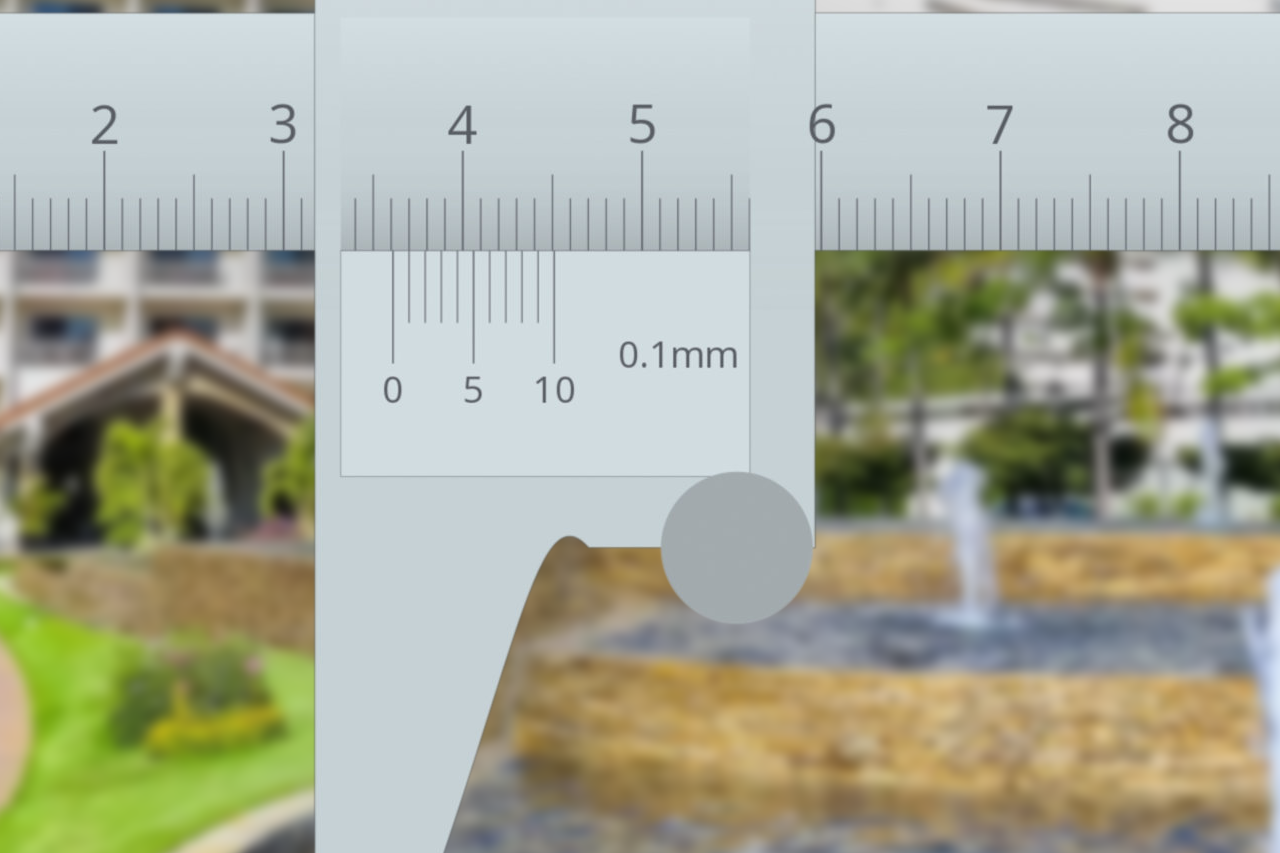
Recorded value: **36.1** mm
